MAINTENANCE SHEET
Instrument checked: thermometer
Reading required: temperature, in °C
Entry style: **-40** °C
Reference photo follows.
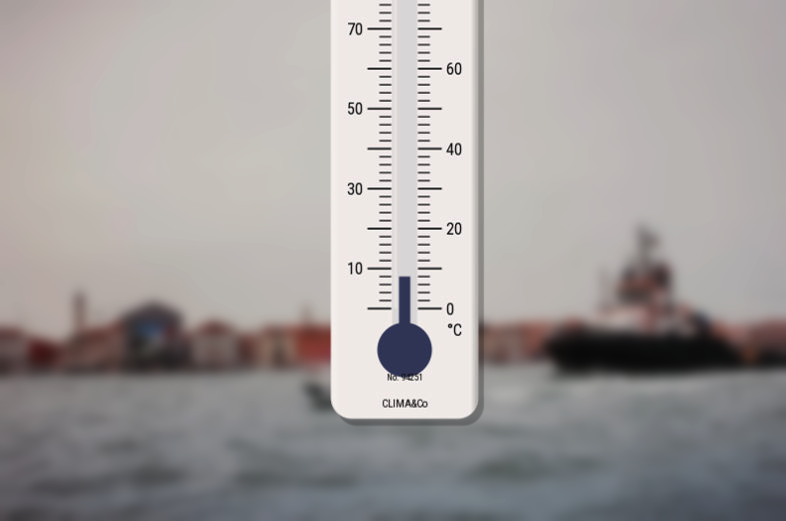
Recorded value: **8** °C
